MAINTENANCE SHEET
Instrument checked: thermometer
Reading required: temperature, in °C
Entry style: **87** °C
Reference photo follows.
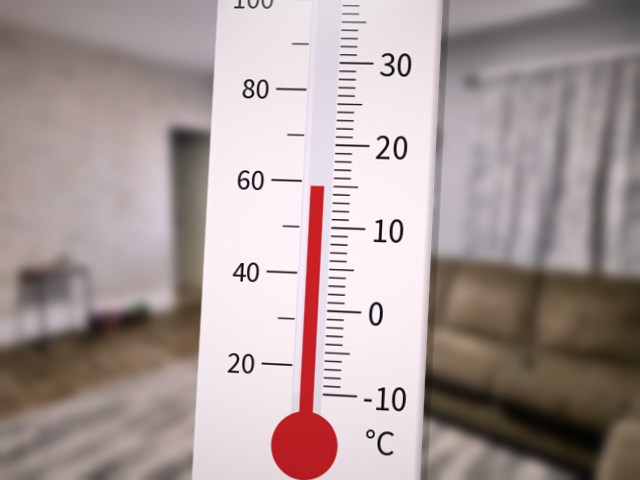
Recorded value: **15** °C
